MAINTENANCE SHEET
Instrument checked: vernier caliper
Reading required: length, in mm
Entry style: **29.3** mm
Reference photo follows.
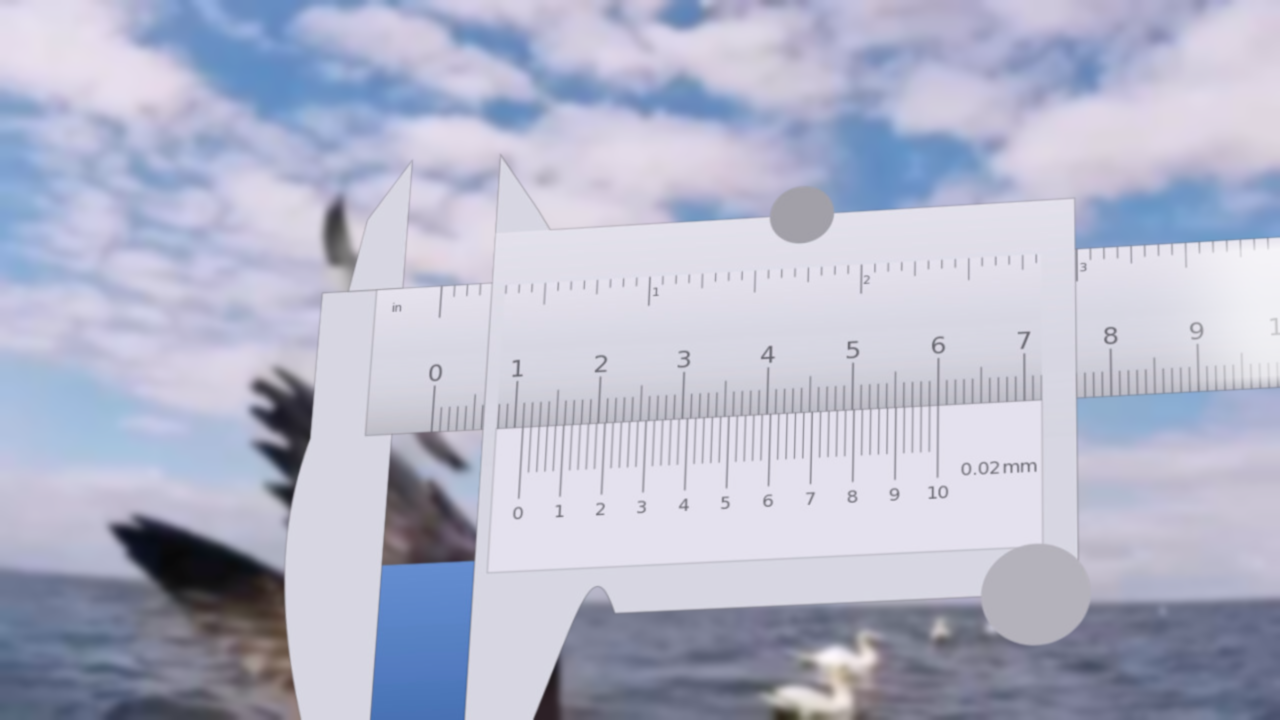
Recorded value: **11.0** mm
